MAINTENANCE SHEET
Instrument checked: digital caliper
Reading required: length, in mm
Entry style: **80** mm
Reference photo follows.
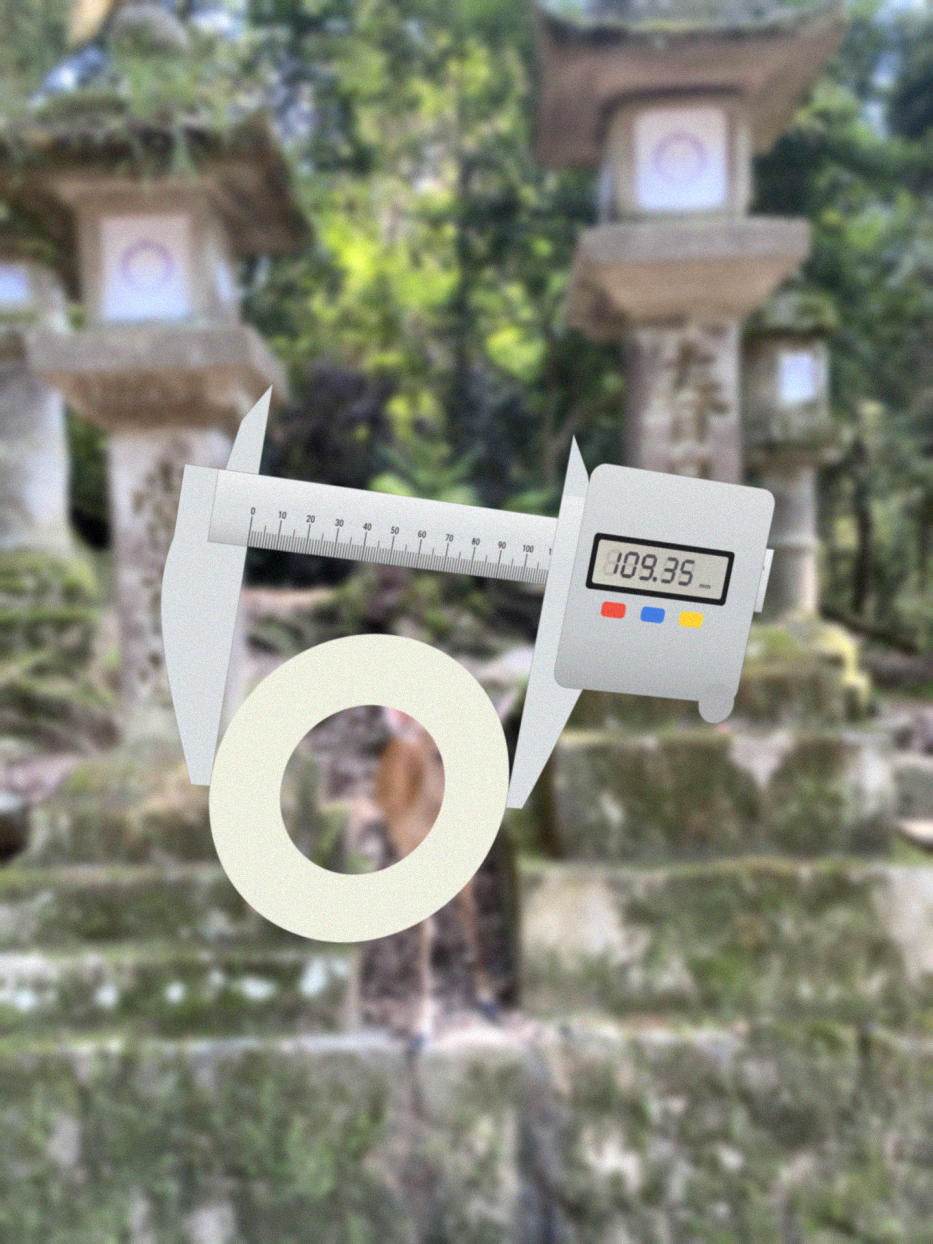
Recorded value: **109.35** mm
